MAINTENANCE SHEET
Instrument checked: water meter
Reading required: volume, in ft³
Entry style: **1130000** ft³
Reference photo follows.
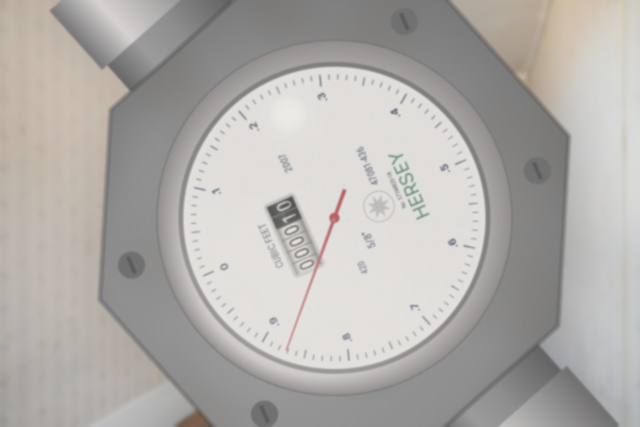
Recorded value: **9.87** ft³
